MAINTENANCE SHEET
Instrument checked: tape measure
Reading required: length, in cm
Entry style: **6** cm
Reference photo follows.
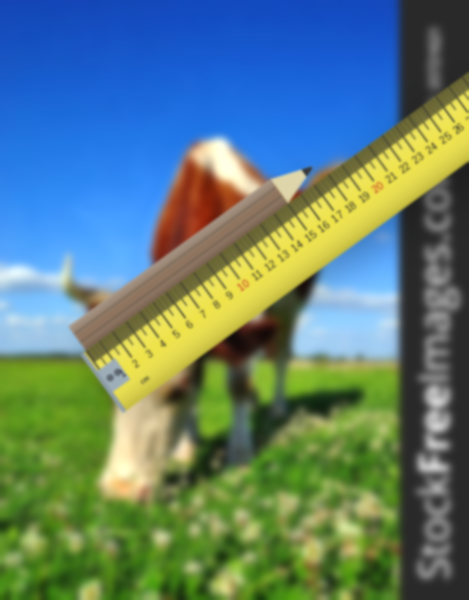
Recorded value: **17.5** cm
